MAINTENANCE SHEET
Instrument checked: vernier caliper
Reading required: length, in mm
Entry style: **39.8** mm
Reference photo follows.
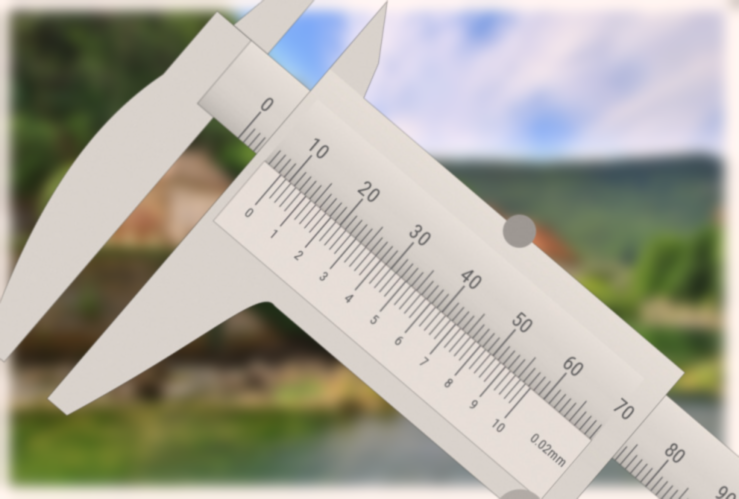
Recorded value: **8.4** mm
